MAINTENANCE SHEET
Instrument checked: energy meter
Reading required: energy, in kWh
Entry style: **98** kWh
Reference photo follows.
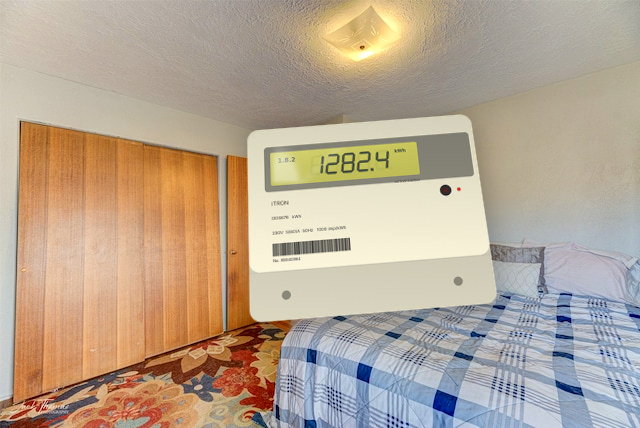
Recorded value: **1282.4** kWh
